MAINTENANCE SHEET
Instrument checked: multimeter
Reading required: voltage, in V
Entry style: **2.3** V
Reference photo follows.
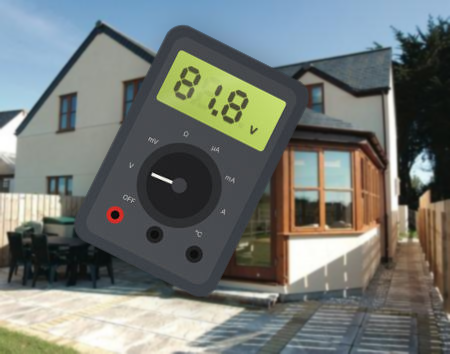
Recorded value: **81.8** V
